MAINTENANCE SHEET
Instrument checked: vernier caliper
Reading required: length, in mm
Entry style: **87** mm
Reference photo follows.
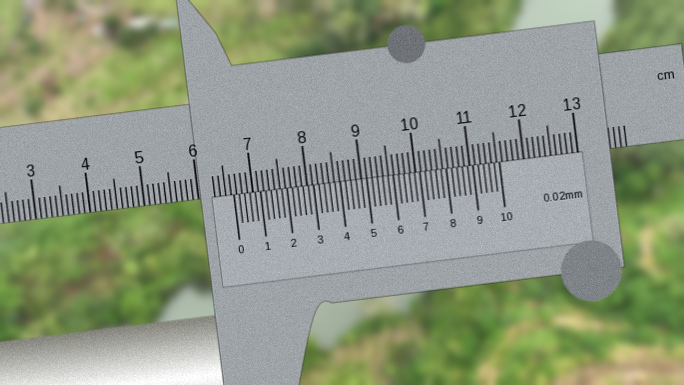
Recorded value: **66.5** mm
